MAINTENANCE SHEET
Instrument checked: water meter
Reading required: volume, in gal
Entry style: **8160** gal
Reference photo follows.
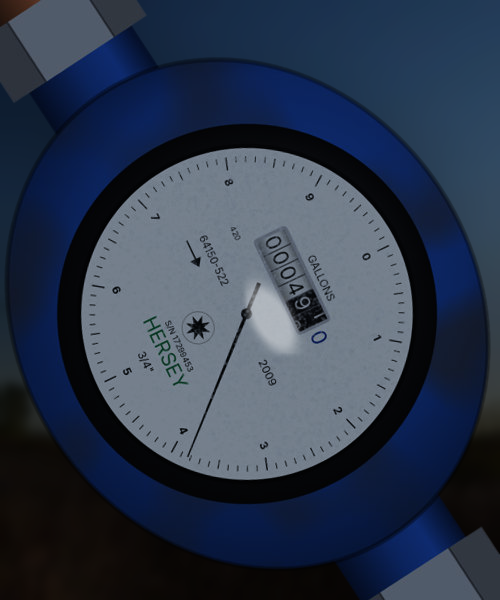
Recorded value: **4913.8** gal
